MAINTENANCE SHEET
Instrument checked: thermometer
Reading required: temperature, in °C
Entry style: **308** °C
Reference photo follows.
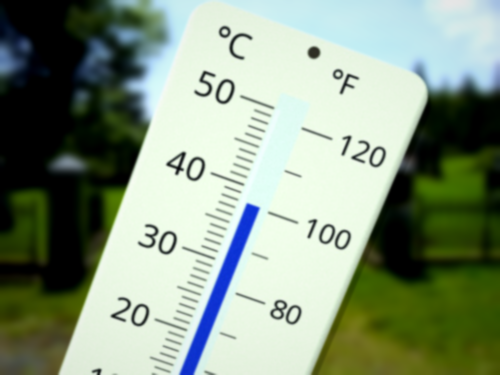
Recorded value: **38** °C
